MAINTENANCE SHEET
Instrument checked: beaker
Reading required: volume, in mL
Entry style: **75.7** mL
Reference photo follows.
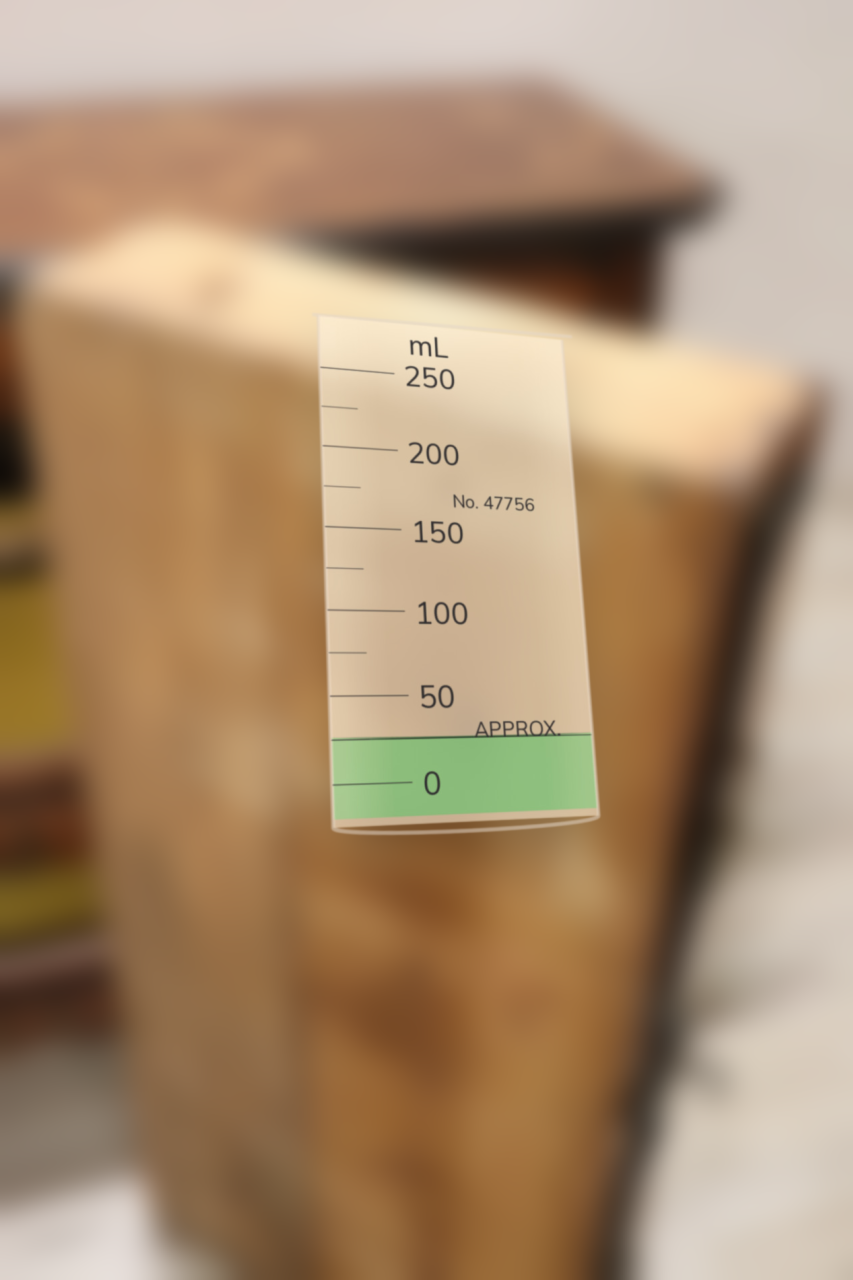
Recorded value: **25** mL
